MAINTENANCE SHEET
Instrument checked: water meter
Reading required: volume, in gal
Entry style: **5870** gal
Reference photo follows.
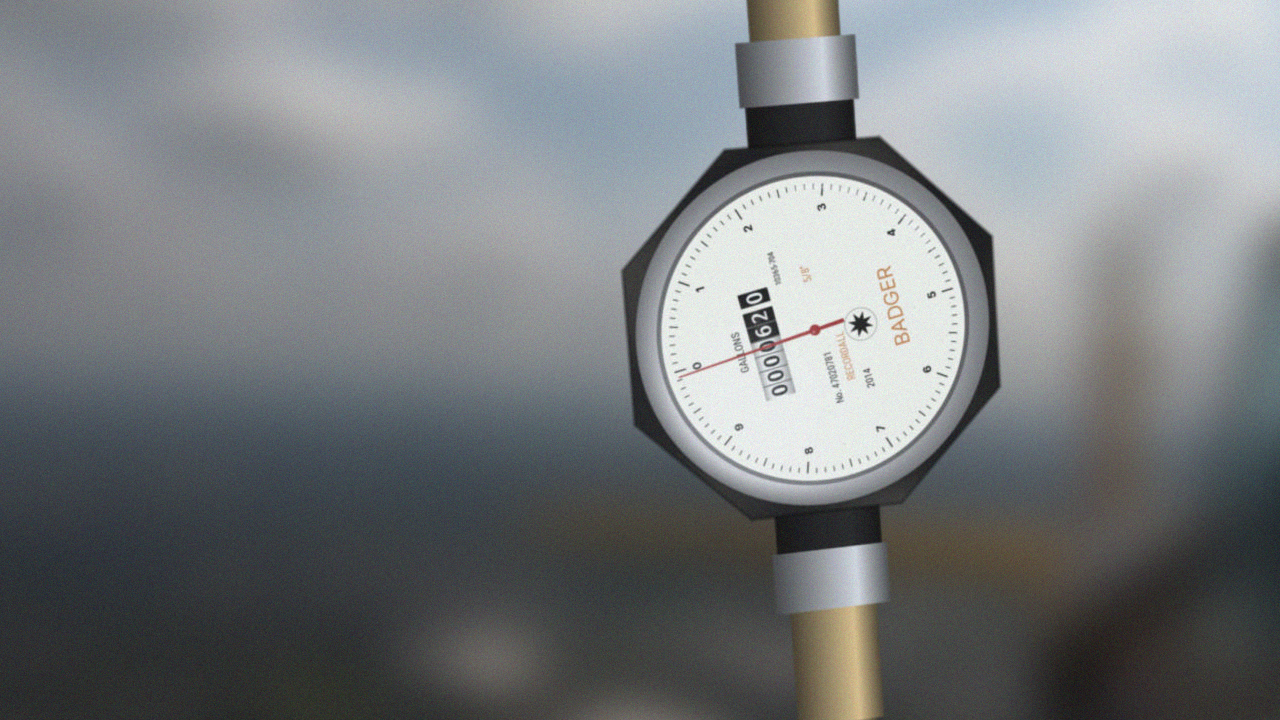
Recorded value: **619.9** gal
